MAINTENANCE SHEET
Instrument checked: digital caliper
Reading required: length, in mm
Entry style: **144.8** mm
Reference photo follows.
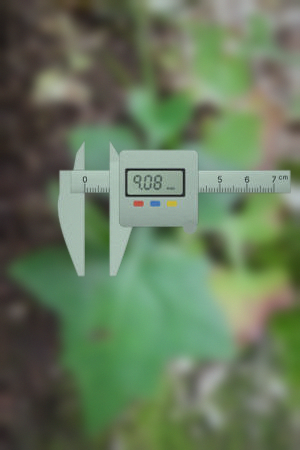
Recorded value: **9.08** mm
